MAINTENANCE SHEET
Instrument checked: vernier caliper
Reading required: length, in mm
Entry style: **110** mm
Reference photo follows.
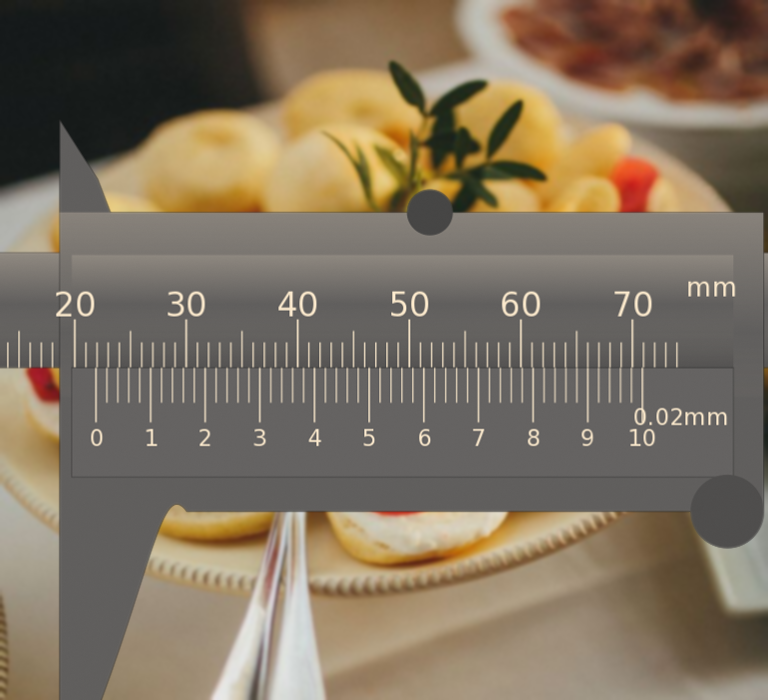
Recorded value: **21.9** mm
